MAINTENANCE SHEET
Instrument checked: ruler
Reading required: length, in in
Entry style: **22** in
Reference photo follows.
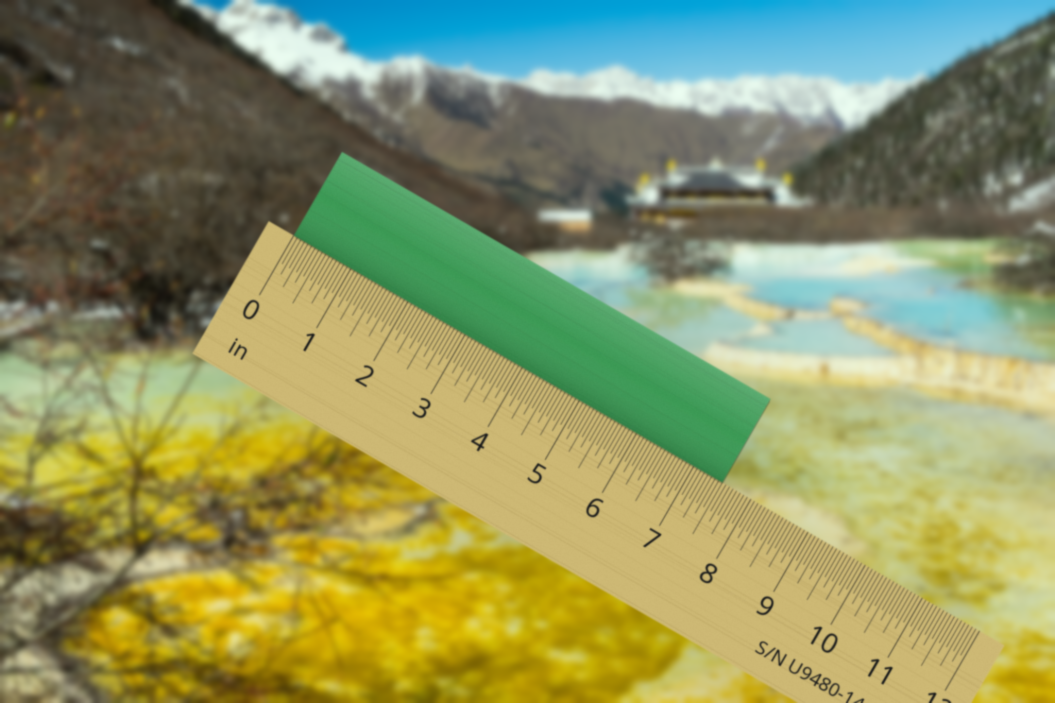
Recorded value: **7.5** in
